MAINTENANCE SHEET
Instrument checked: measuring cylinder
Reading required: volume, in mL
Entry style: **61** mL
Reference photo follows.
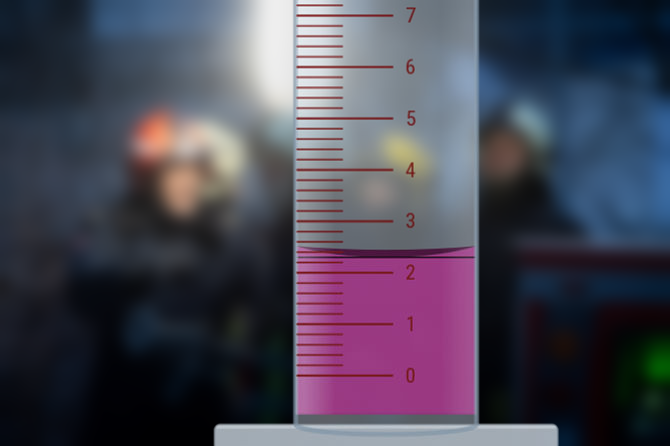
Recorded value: **2.3** mL
